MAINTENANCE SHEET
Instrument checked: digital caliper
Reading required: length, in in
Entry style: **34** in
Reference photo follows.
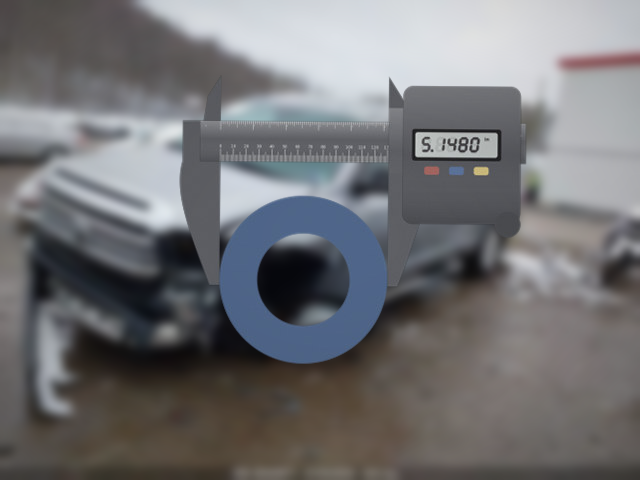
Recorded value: **5.1480** in
